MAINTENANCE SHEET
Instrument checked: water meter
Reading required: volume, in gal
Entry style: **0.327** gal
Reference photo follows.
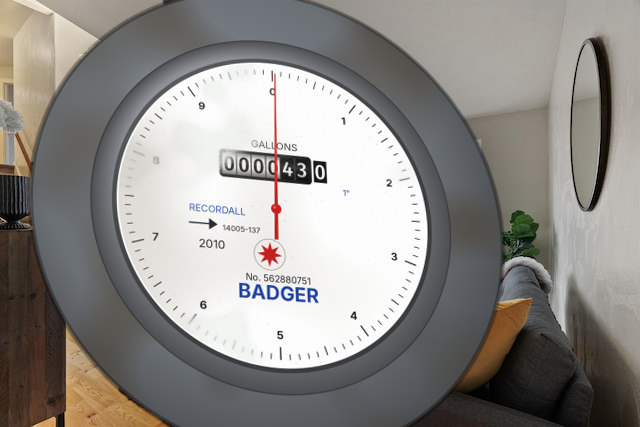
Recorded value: **430.0** gal
